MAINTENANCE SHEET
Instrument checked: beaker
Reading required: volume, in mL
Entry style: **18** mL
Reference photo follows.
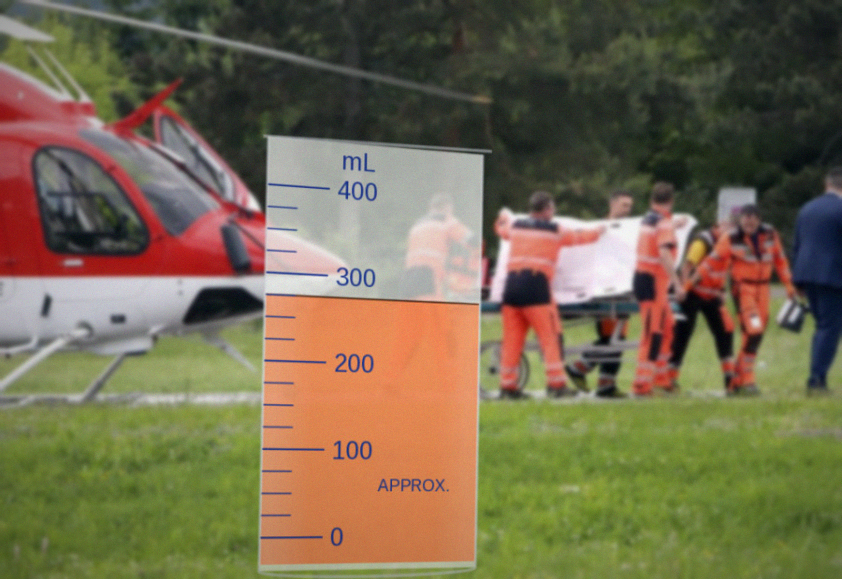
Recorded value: **275** mL
